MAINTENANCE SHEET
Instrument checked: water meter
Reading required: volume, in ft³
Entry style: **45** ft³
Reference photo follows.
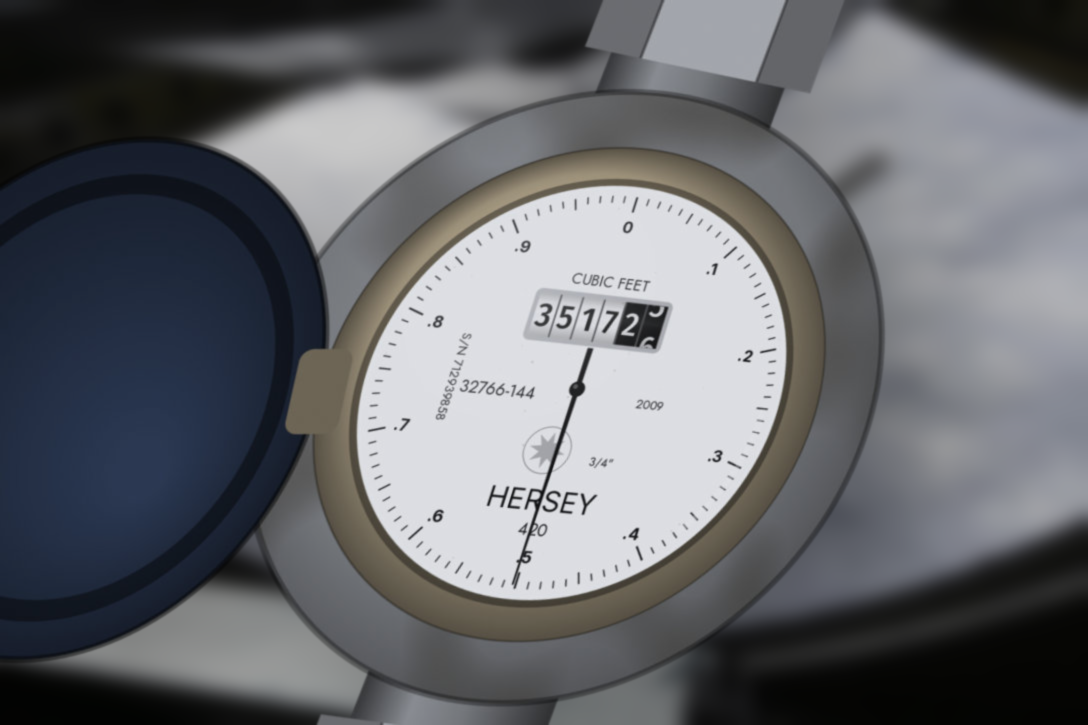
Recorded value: **351725.50** ft³
